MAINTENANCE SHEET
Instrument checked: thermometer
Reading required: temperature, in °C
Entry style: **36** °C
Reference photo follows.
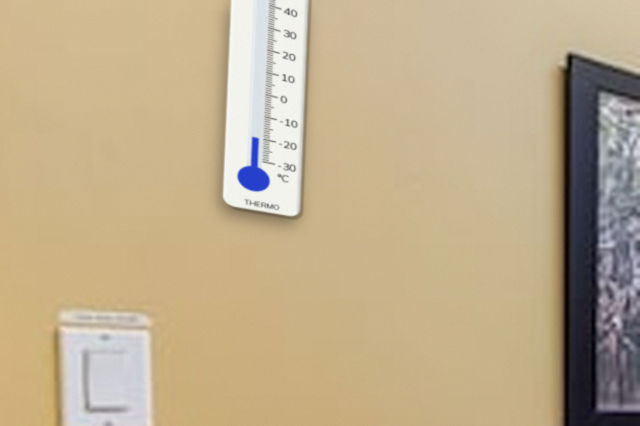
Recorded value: **-20** °C
